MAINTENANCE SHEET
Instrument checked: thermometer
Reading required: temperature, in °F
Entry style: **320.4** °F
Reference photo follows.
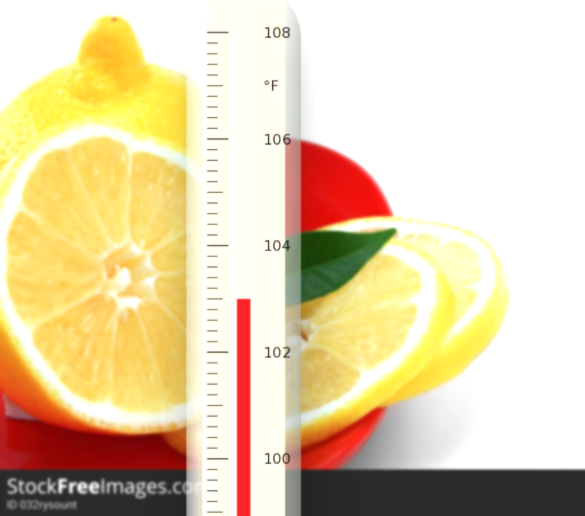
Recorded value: **103** °F
